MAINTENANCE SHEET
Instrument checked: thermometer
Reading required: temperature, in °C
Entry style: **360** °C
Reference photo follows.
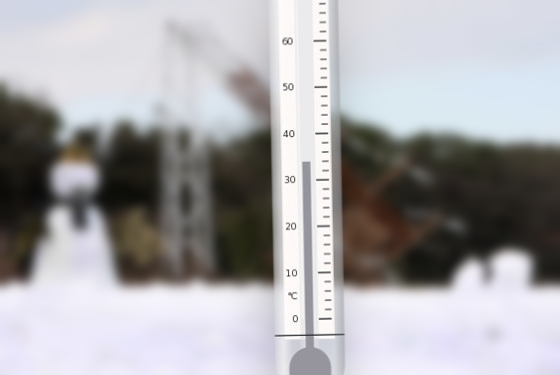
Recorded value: **34** °C
